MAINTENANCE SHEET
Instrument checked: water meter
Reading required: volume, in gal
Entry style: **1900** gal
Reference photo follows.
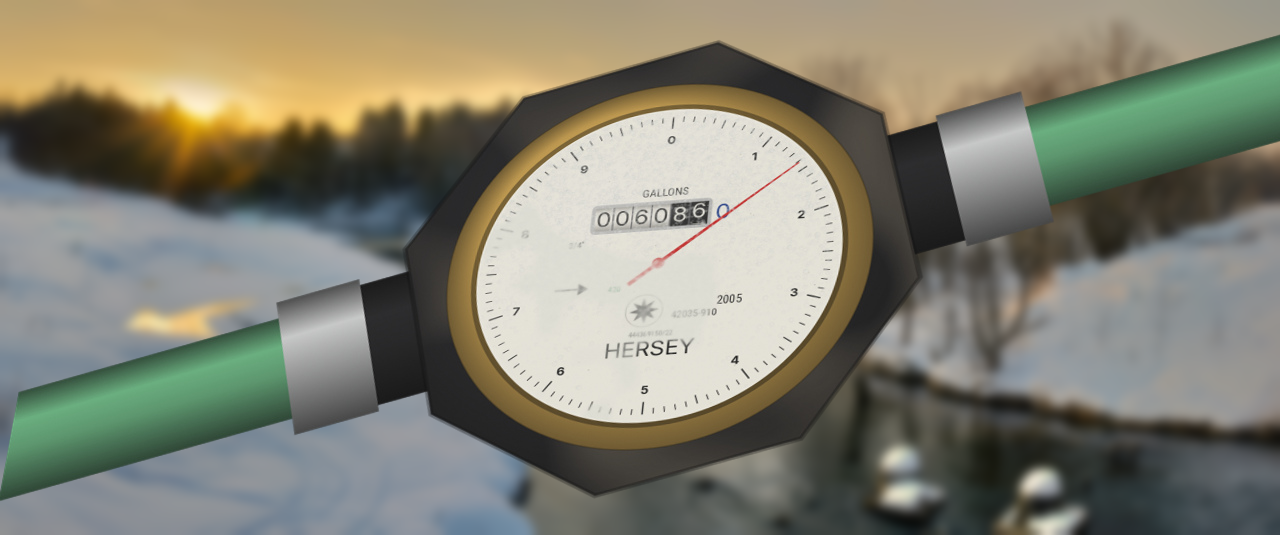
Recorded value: **60861.4** gal
